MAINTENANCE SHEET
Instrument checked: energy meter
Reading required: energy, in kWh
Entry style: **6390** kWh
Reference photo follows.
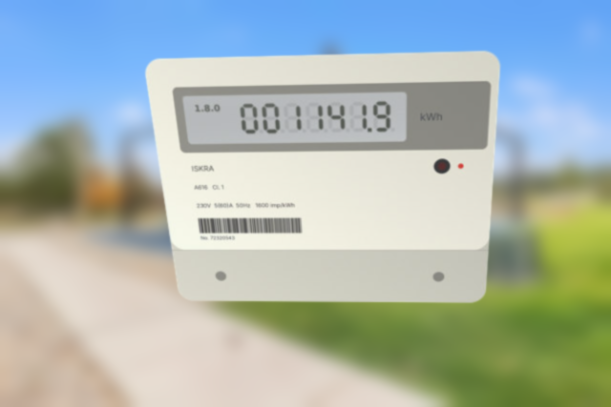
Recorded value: **1141.9** kWh
